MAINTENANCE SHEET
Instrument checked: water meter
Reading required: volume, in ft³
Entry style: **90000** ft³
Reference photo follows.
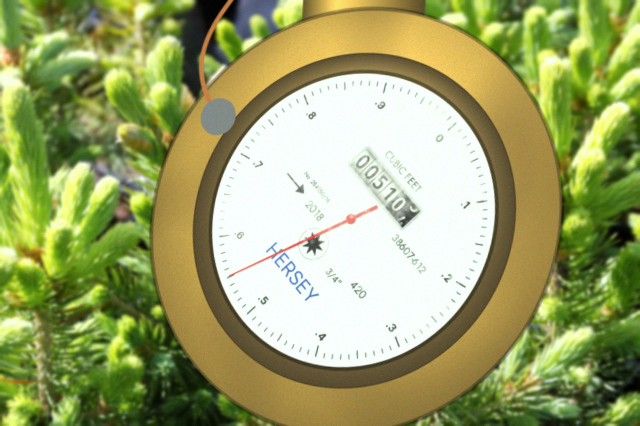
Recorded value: **5103.55** ft³
